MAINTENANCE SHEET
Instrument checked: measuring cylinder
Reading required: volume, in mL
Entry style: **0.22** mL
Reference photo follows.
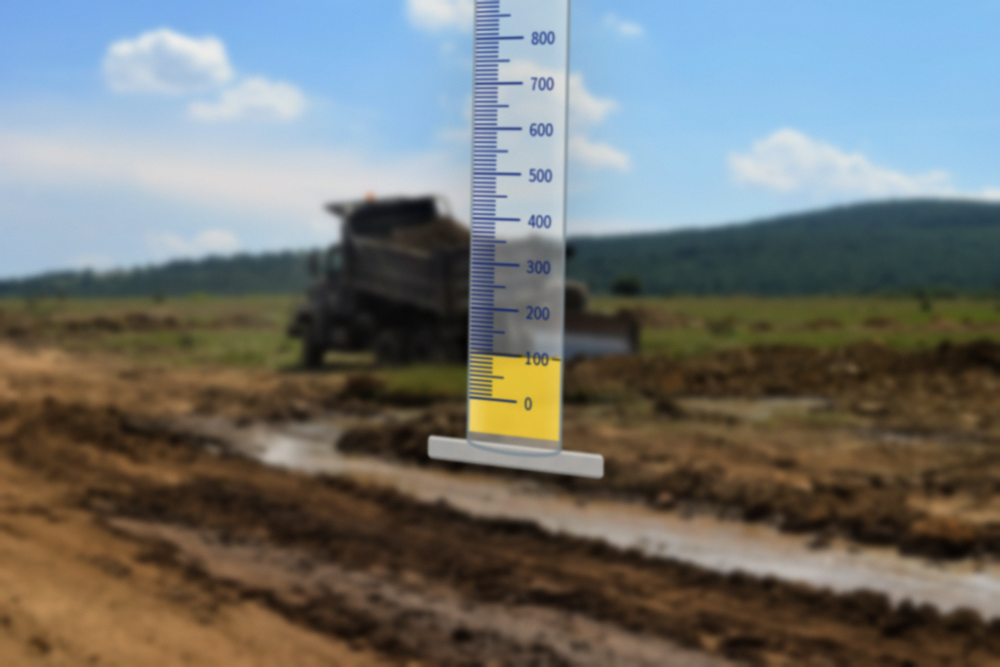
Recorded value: **100** mL
